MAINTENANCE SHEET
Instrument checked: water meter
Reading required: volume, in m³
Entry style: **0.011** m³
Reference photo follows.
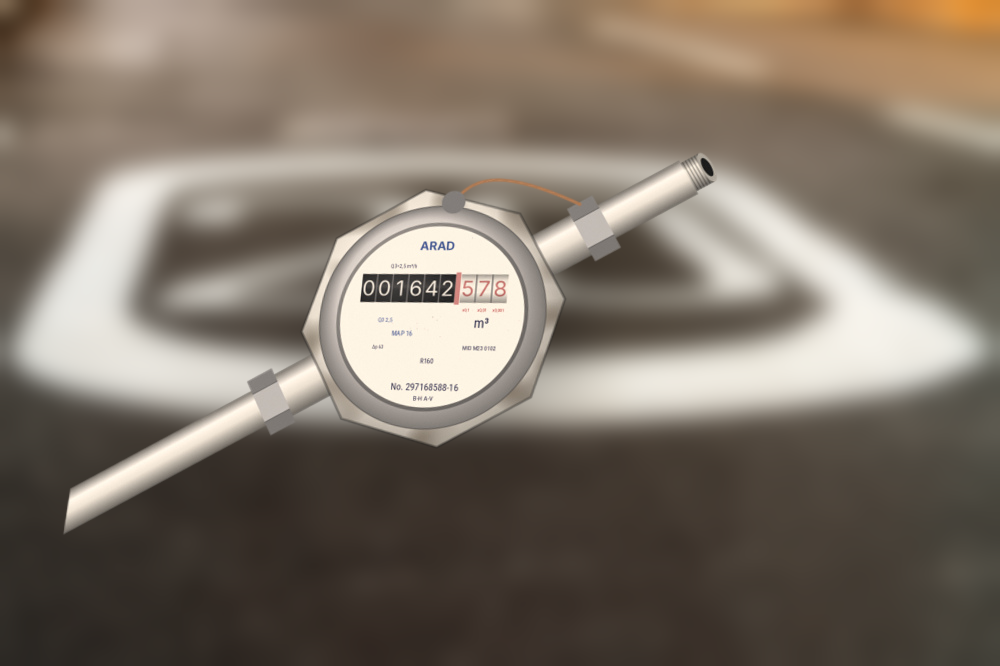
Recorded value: **1642.578** m³
